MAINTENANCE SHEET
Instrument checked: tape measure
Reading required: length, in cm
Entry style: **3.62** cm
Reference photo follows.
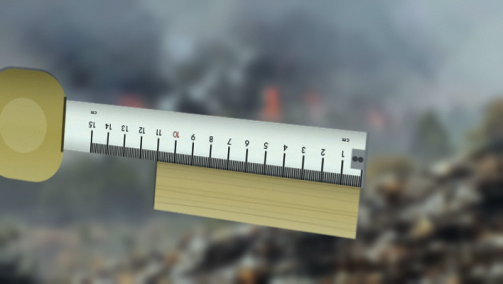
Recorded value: **11** cm
